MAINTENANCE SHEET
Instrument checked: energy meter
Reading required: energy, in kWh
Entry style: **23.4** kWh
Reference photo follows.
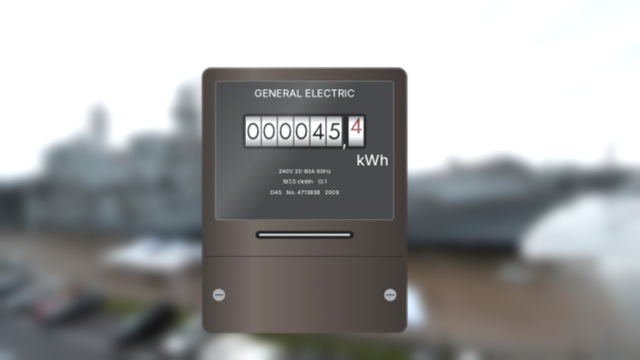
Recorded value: **45.4** kWh
